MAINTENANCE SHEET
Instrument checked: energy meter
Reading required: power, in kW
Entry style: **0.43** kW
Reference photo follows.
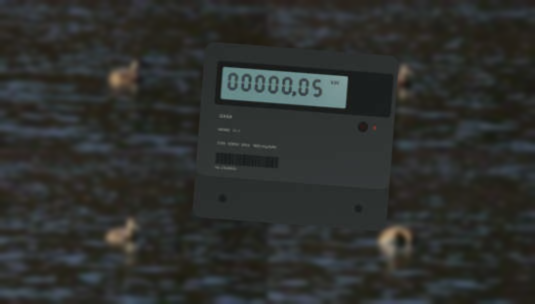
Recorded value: **0.05** kW
